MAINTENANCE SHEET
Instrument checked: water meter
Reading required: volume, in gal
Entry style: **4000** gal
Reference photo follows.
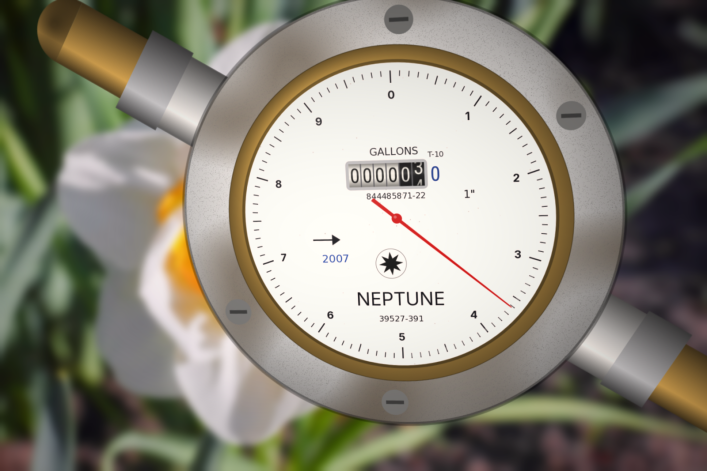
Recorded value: **33.6** gal
